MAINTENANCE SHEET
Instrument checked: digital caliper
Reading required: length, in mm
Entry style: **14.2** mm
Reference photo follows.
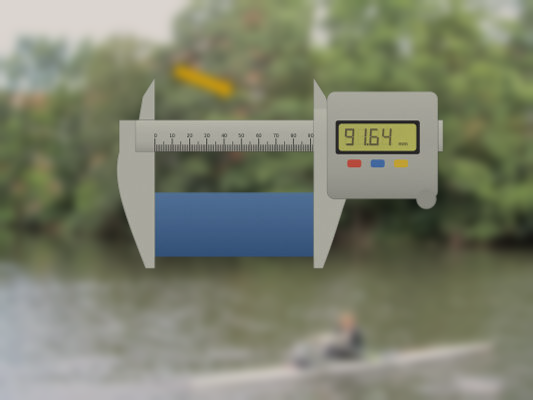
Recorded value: **91.64** mm
